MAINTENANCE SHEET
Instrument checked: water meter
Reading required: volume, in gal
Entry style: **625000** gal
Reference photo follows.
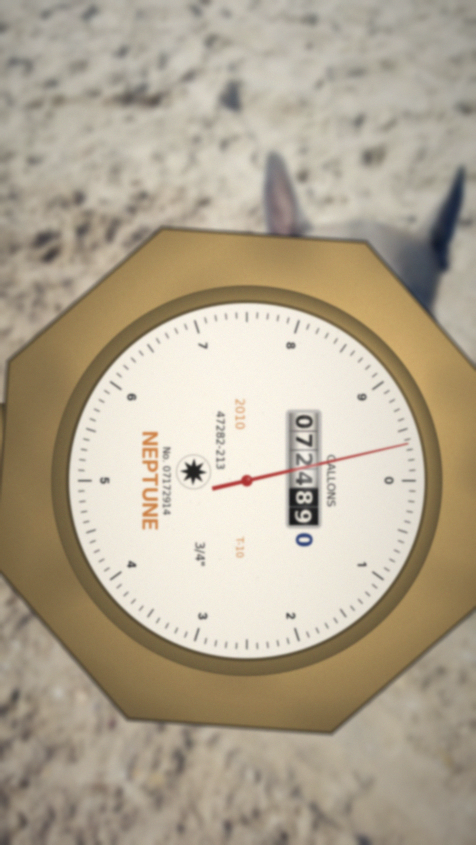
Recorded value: **724889.6** gal
